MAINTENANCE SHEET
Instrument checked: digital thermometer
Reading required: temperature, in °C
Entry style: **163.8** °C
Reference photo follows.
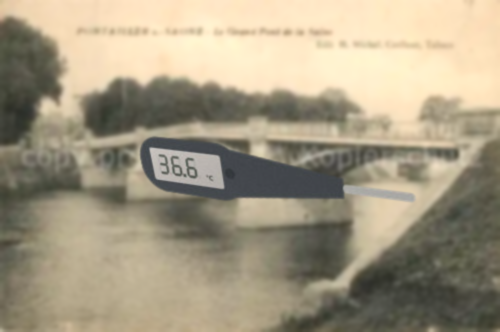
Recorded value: **36.6** °C
